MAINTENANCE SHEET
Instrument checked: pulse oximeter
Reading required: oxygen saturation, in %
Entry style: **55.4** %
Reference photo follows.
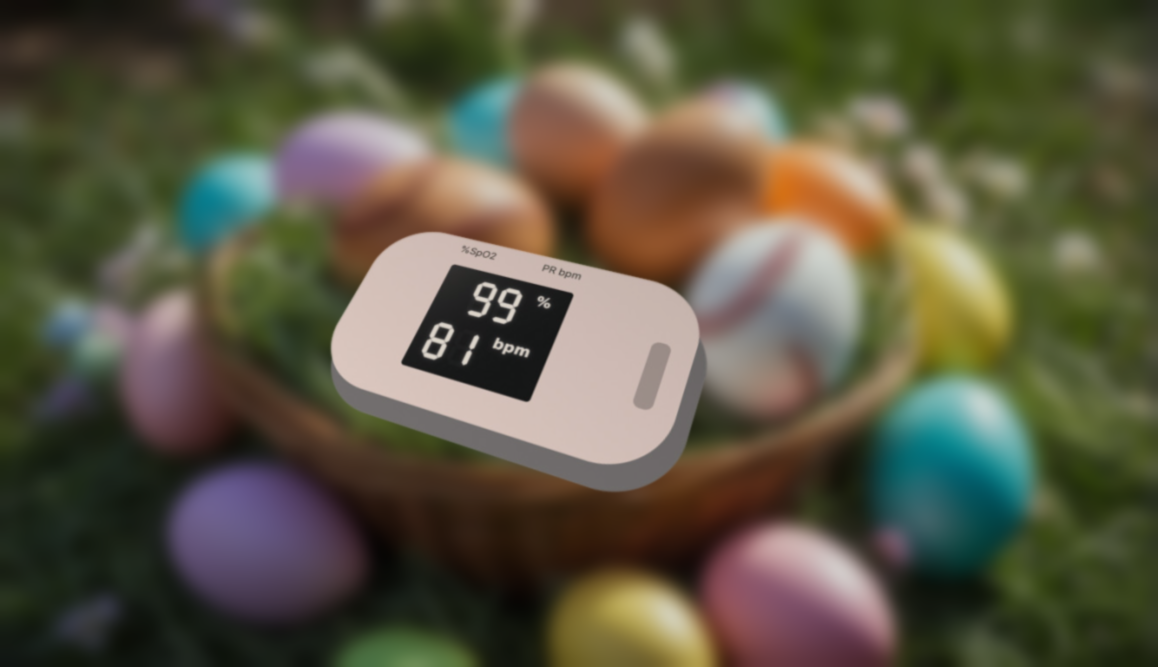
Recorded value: **99** %
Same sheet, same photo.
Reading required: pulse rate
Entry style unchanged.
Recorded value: **81** bpm
